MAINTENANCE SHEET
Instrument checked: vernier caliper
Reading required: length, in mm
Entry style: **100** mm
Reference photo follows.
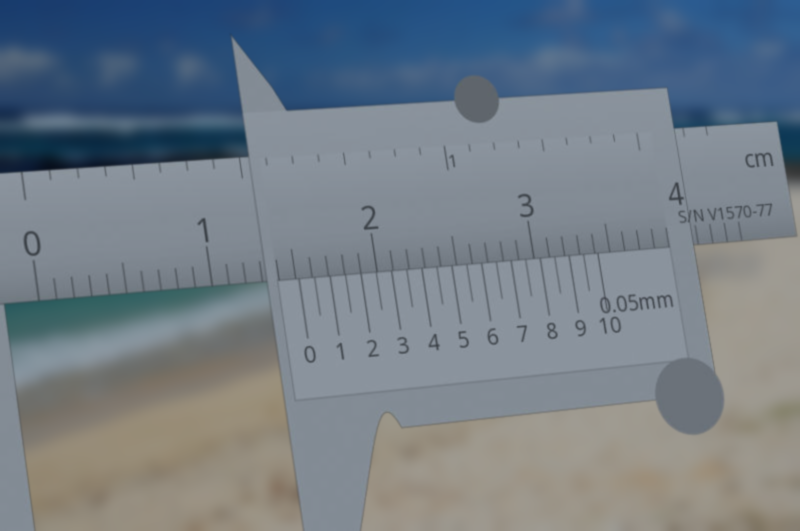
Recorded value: **15.2** mm
